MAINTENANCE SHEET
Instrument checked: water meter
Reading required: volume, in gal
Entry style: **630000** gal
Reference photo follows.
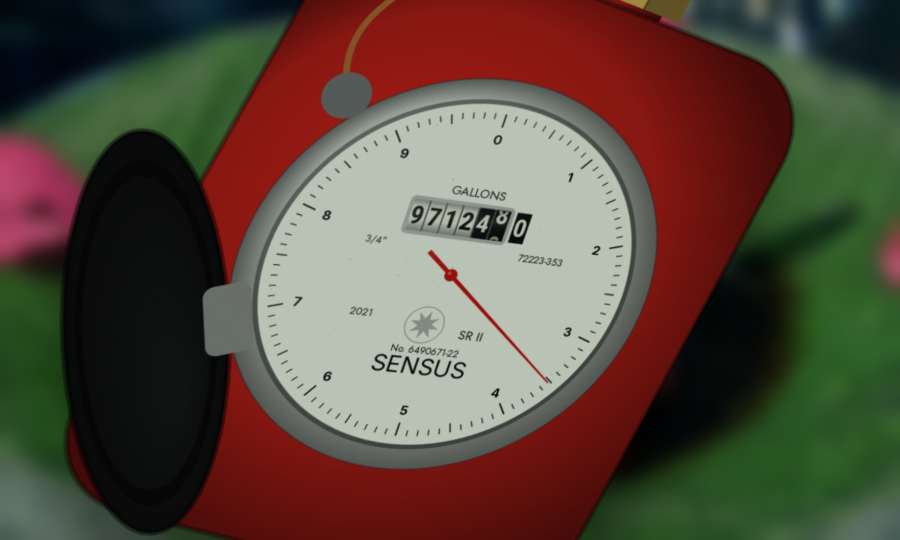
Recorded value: **9712483.5** gal
